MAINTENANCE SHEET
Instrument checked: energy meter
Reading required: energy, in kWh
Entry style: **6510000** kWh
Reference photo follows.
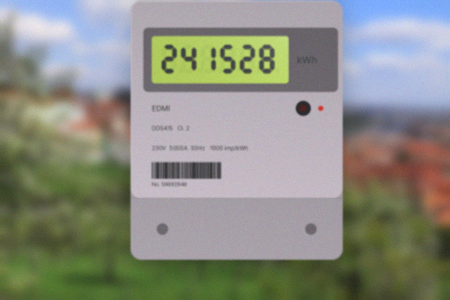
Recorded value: **241528** kWh
